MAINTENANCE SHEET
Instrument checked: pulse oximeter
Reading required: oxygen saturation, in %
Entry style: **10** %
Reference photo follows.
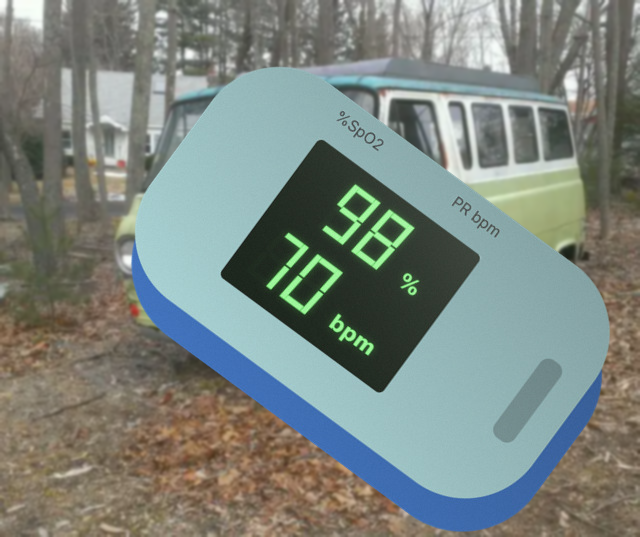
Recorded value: **98** %
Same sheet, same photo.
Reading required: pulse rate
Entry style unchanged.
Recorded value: **70** bpm
